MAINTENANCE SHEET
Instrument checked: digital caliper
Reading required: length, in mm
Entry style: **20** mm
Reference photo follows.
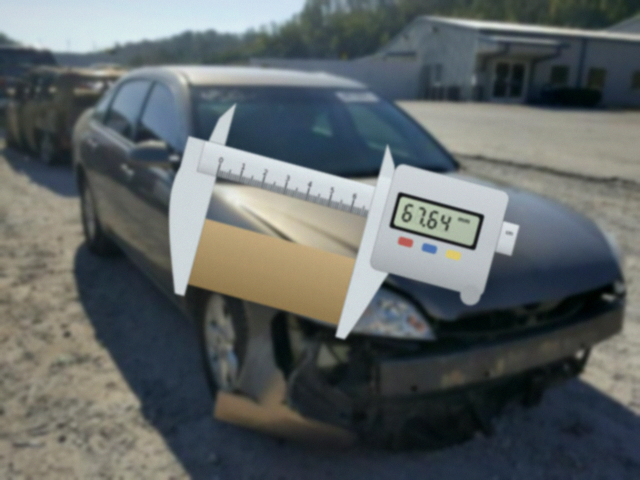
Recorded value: **67.64** mm
